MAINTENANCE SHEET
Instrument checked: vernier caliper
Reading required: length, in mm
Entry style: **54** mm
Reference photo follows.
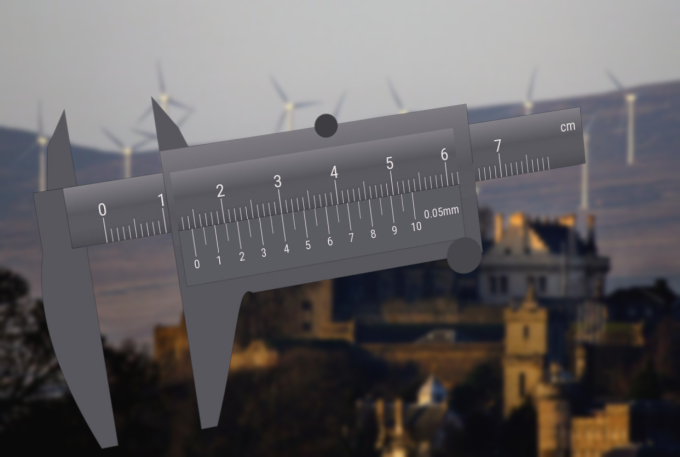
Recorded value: **14.4** mm
